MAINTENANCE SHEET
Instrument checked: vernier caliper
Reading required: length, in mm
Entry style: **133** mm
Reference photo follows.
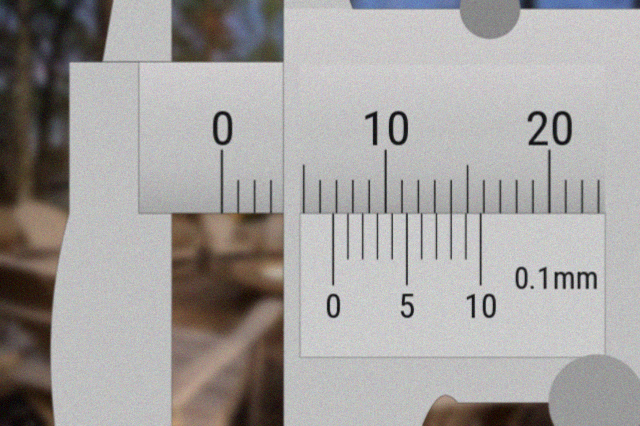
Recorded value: **6.8** mm
